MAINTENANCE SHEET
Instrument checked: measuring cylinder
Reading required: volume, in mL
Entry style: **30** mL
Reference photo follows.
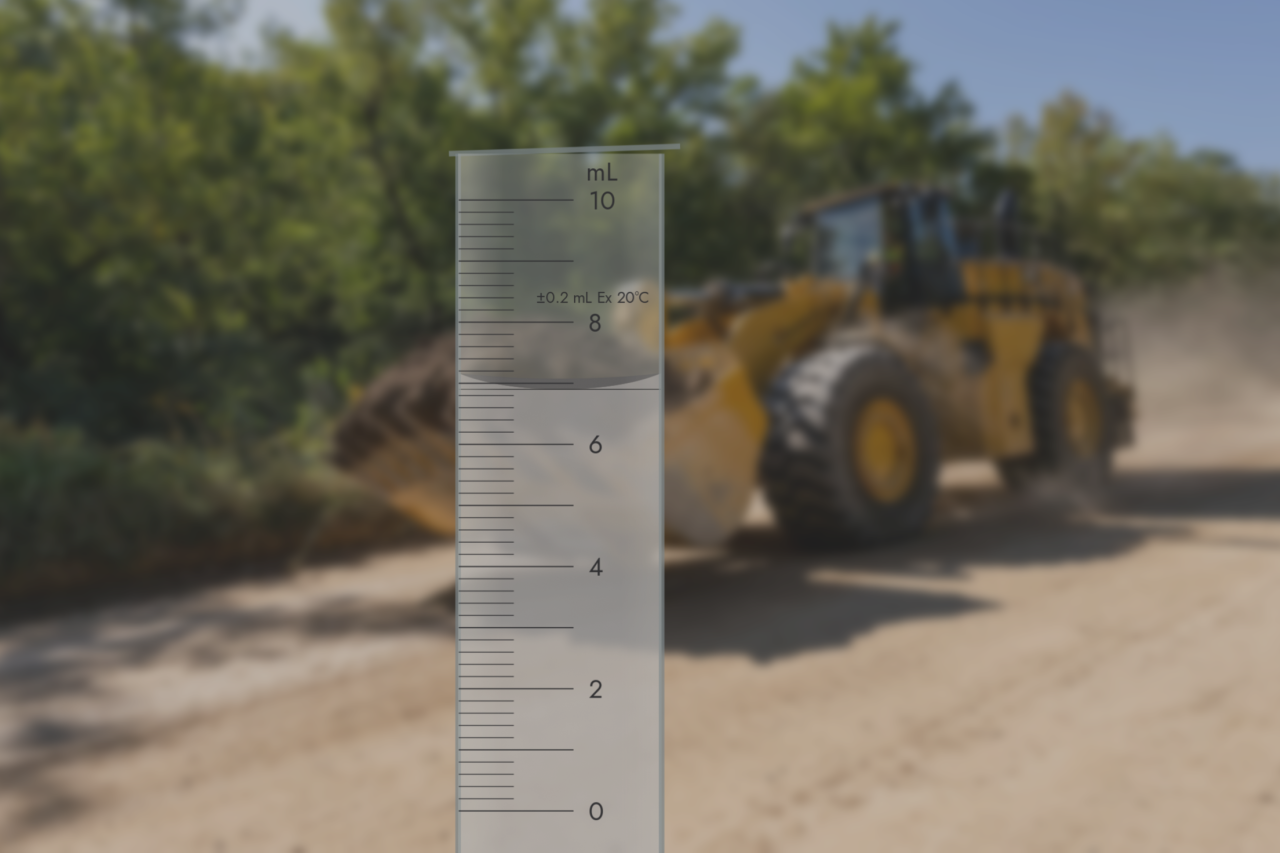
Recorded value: **6.9** mL
